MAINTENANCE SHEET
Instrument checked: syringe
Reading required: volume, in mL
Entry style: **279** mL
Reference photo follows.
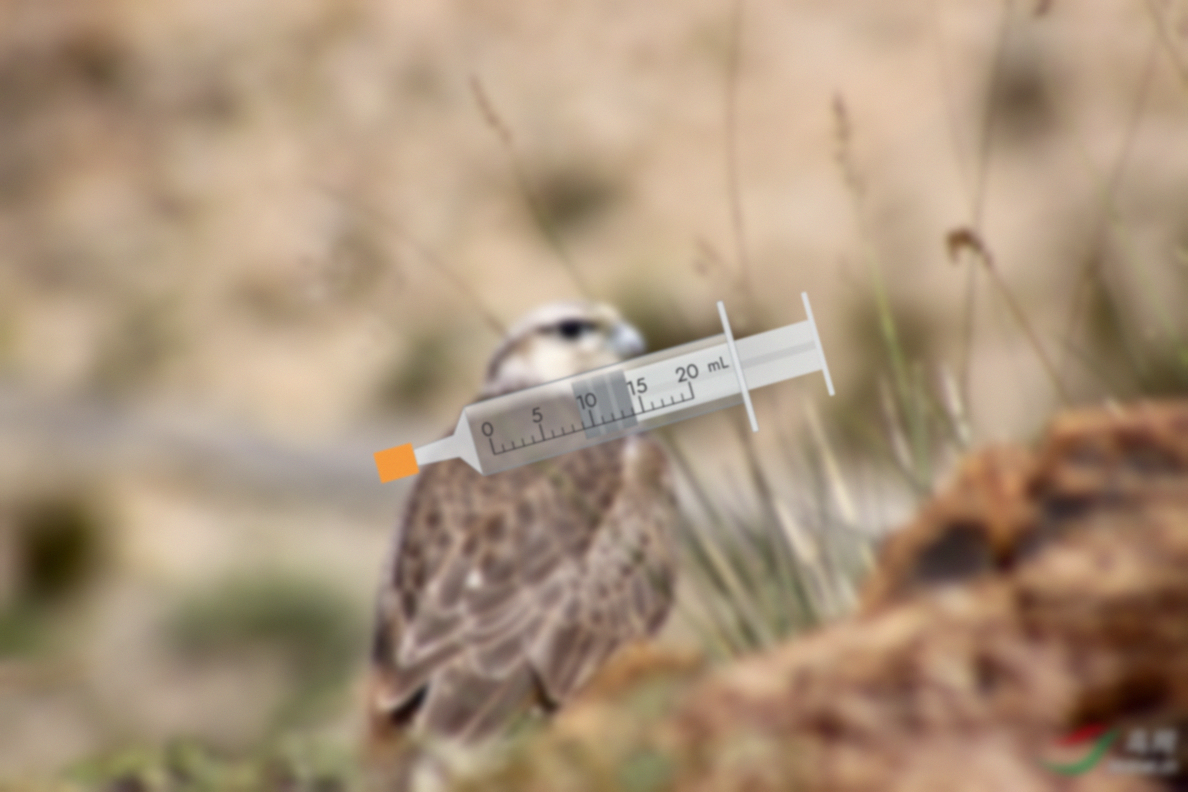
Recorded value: **9** mL
